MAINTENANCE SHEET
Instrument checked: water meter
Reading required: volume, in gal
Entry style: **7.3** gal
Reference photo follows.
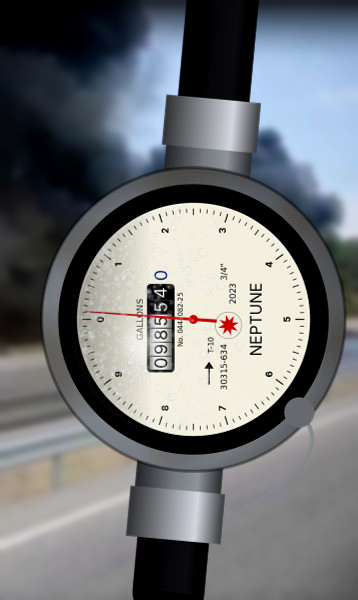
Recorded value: **985540.1** gal
